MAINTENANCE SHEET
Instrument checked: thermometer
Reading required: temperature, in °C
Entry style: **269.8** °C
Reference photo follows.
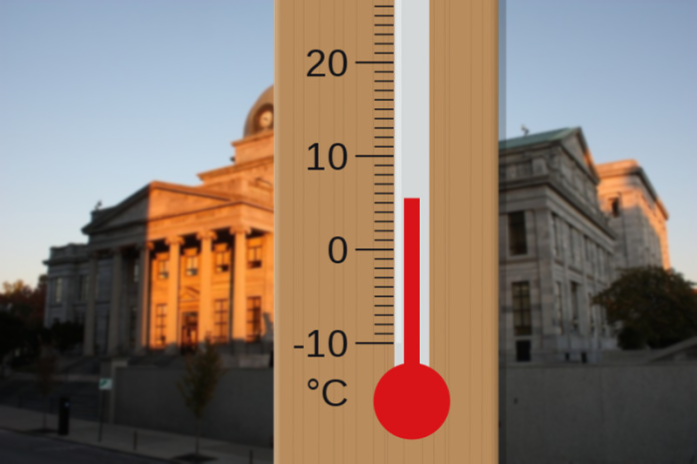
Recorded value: **5.5** °C
